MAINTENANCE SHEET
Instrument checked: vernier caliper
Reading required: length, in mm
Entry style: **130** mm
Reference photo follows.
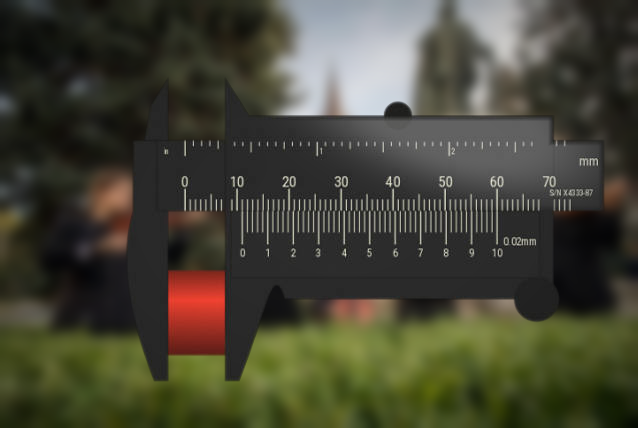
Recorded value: **11.0** mm
